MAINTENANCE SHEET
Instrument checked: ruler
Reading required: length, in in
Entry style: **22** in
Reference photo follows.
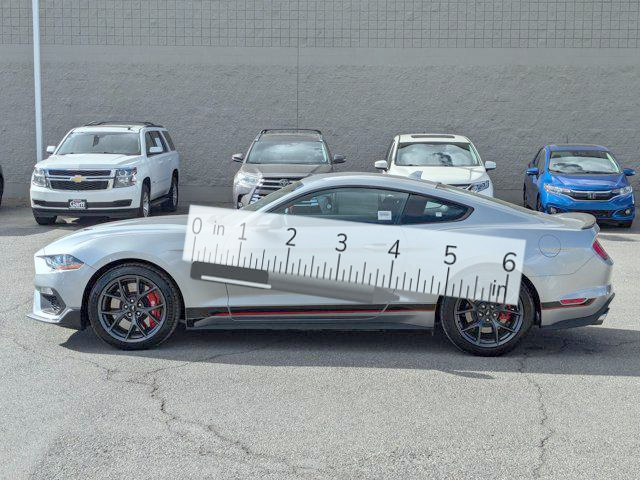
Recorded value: **4.375** in
